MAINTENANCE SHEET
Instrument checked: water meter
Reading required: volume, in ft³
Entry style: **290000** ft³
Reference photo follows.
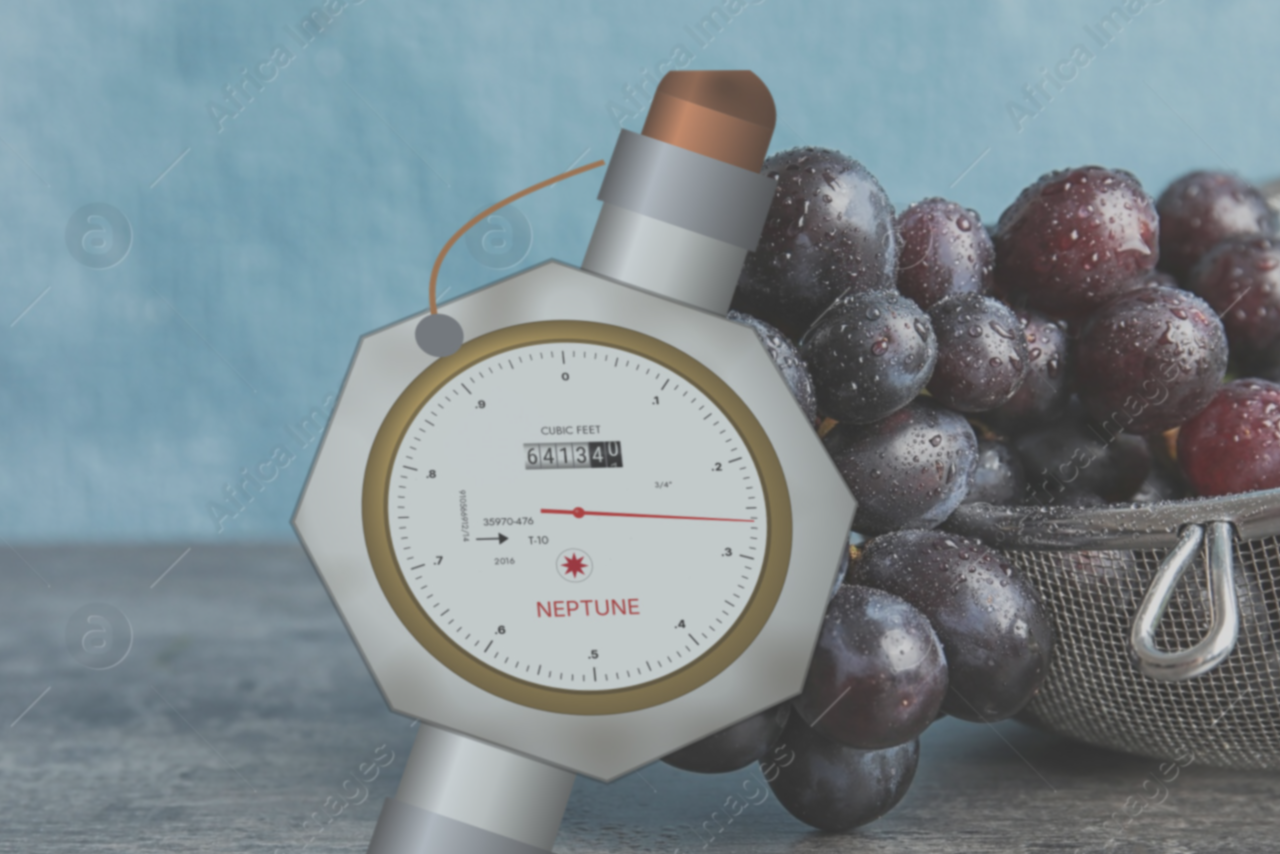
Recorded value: **641340.26** ft³
